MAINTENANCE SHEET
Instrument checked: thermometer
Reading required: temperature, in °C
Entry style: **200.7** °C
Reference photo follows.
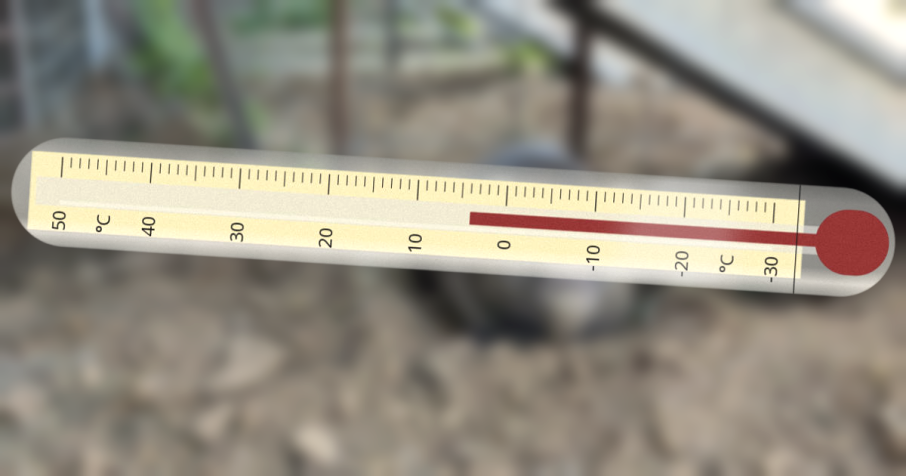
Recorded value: **4** °C
